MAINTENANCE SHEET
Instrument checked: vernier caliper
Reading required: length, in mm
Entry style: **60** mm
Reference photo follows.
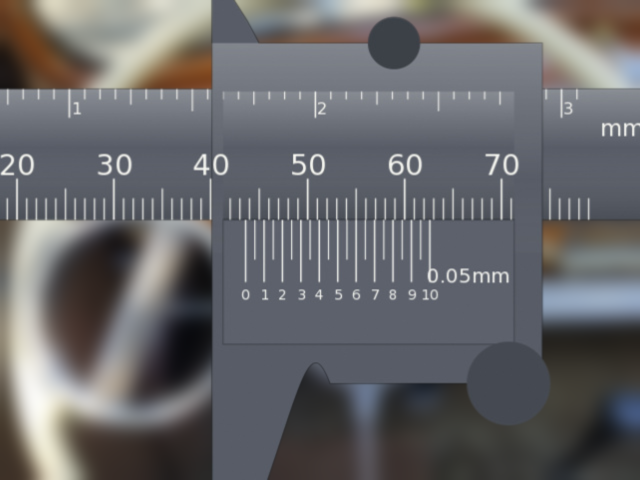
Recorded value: **43.6** mm
